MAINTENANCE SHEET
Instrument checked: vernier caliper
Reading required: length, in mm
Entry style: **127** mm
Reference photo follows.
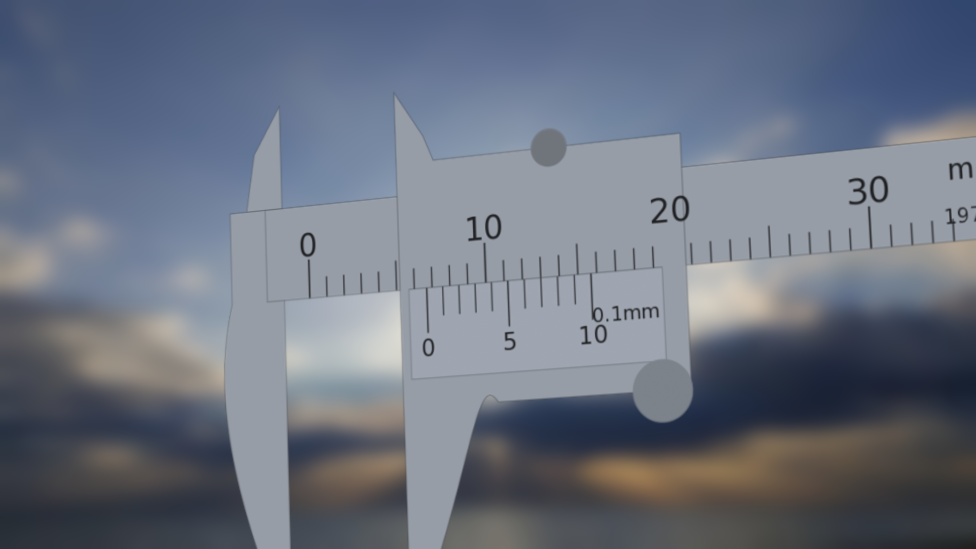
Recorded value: **6.7** mm
